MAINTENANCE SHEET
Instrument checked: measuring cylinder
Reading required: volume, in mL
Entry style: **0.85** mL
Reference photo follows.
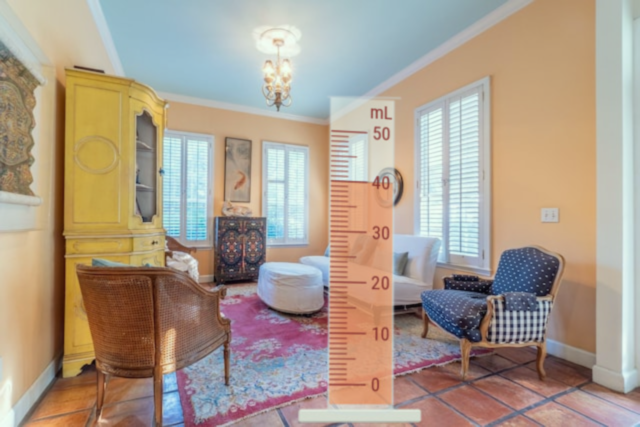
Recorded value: **40** mL
